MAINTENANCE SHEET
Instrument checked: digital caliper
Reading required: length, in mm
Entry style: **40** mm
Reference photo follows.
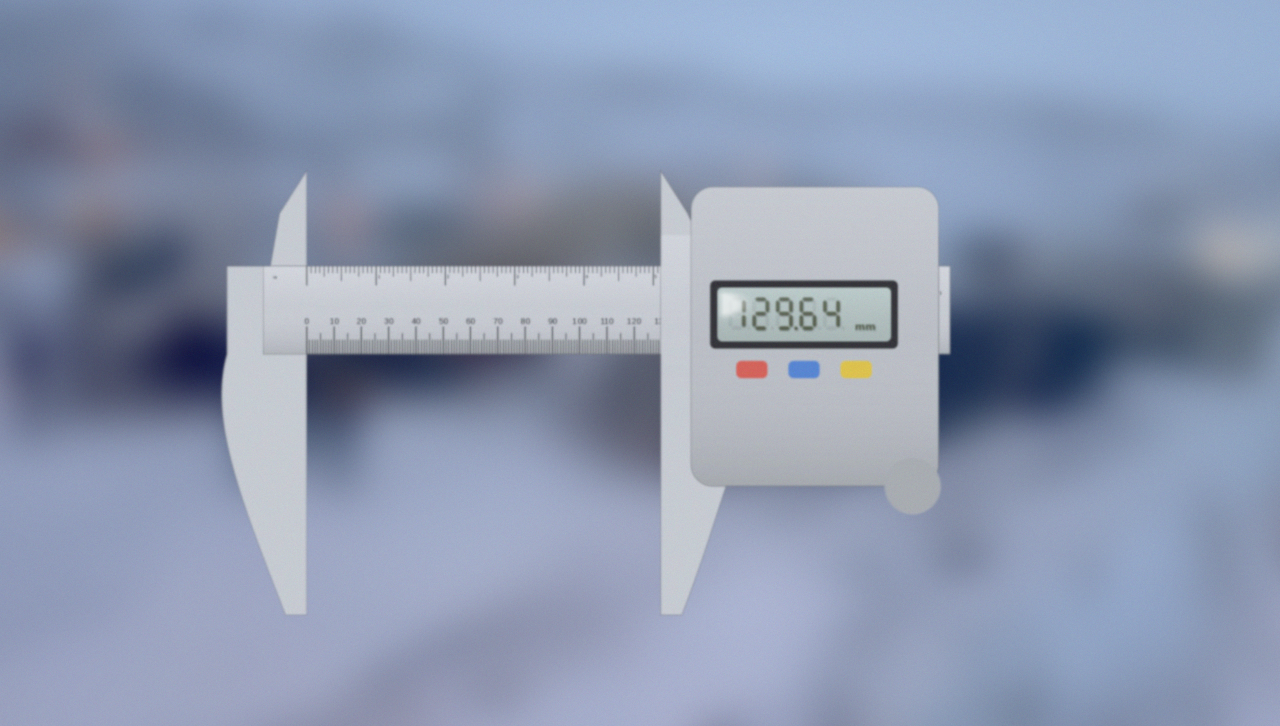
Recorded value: **129.64** mm
